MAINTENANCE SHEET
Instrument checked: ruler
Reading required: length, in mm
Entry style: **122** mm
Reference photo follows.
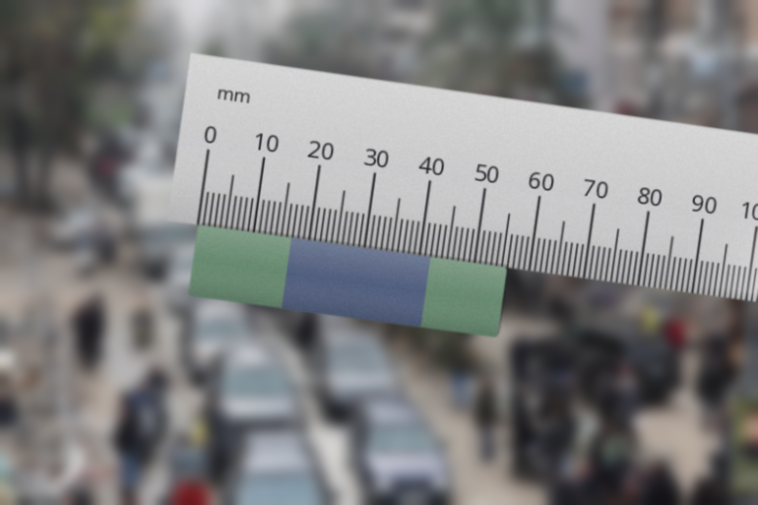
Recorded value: **56** mm
